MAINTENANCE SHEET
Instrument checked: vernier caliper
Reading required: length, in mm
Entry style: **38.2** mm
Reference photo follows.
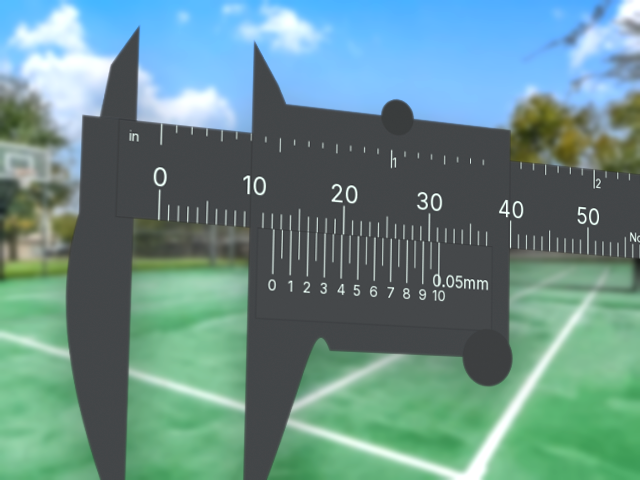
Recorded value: **12.2** mm
